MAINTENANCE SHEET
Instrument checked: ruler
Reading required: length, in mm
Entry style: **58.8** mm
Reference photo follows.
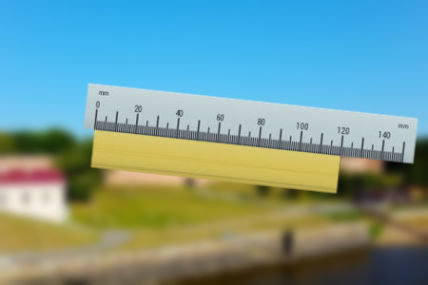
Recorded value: **120** mm
